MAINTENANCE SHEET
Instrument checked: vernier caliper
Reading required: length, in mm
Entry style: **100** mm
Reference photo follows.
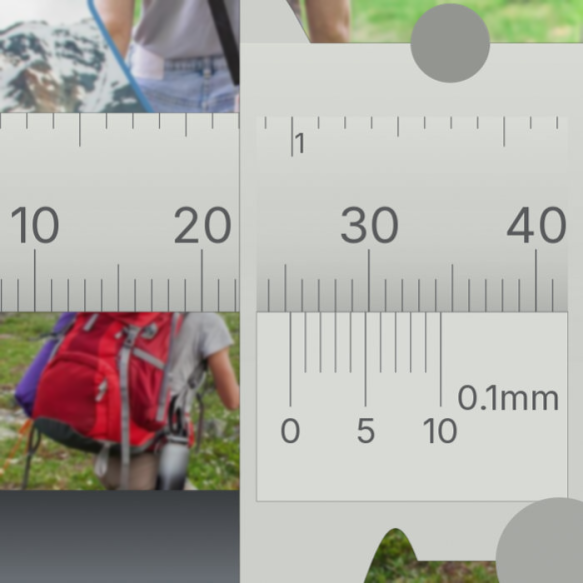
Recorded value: **25.3** mm
